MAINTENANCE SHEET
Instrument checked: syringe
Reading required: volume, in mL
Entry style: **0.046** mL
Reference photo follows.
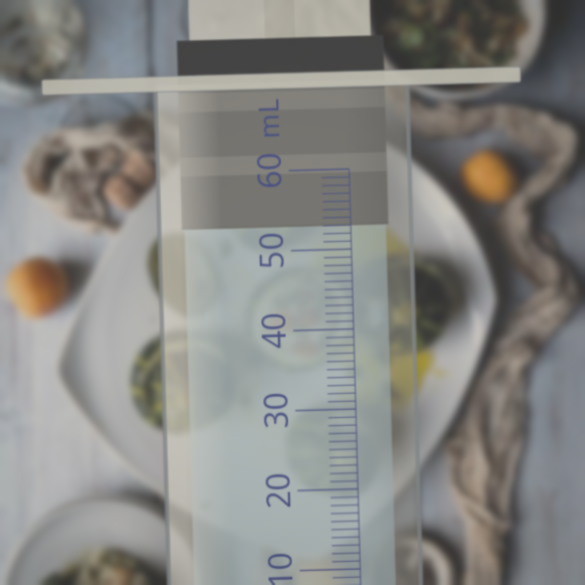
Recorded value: **53** mL
